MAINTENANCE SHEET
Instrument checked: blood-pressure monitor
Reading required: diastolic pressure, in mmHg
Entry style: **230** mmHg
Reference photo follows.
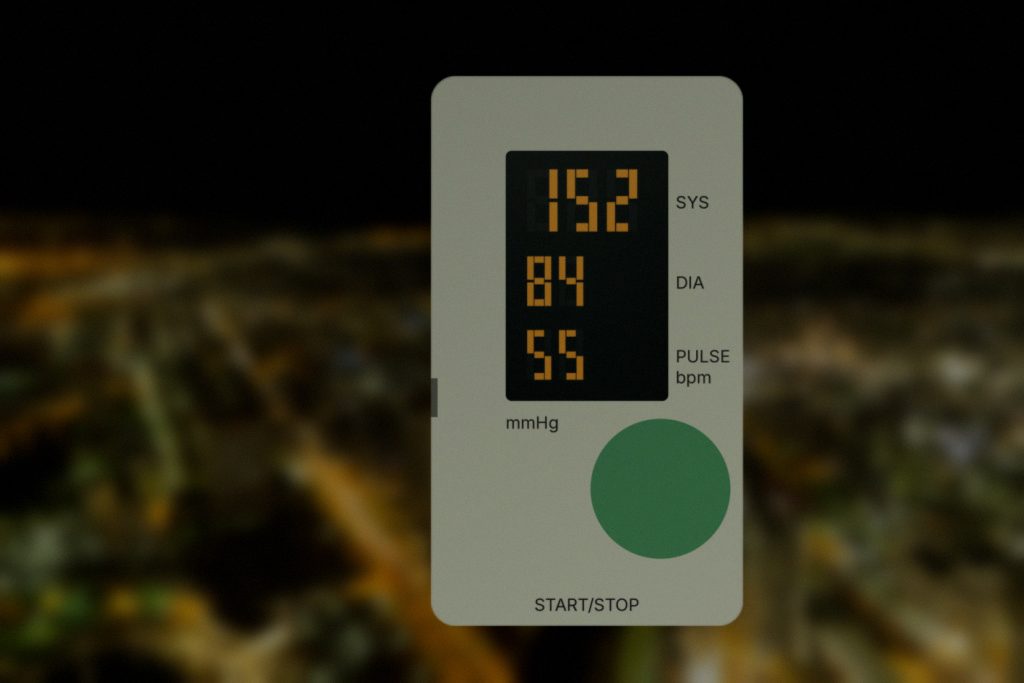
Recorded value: **84** mmHg
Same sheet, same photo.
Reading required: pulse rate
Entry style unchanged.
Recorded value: **55** bpm
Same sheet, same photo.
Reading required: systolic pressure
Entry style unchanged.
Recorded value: **152** mmHg
